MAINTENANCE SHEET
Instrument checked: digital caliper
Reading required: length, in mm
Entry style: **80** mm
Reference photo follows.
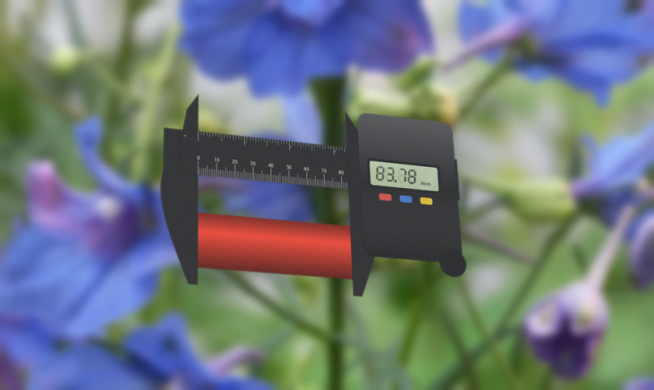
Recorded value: **83.78** mm
